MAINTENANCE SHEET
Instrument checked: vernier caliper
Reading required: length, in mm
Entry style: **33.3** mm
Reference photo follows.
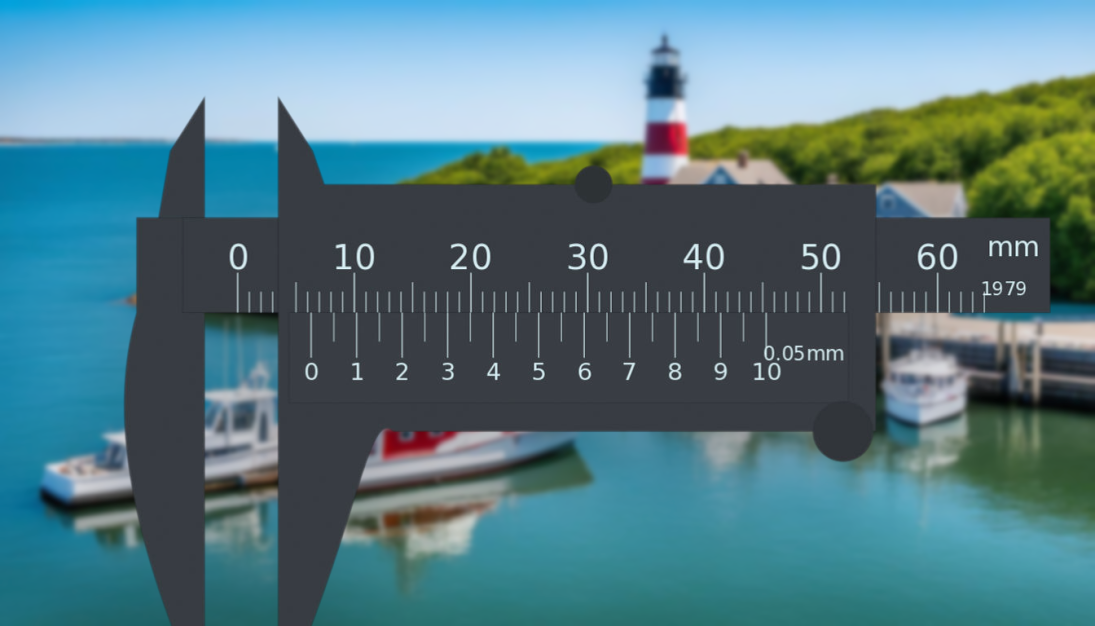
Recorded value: **6.3** mm
